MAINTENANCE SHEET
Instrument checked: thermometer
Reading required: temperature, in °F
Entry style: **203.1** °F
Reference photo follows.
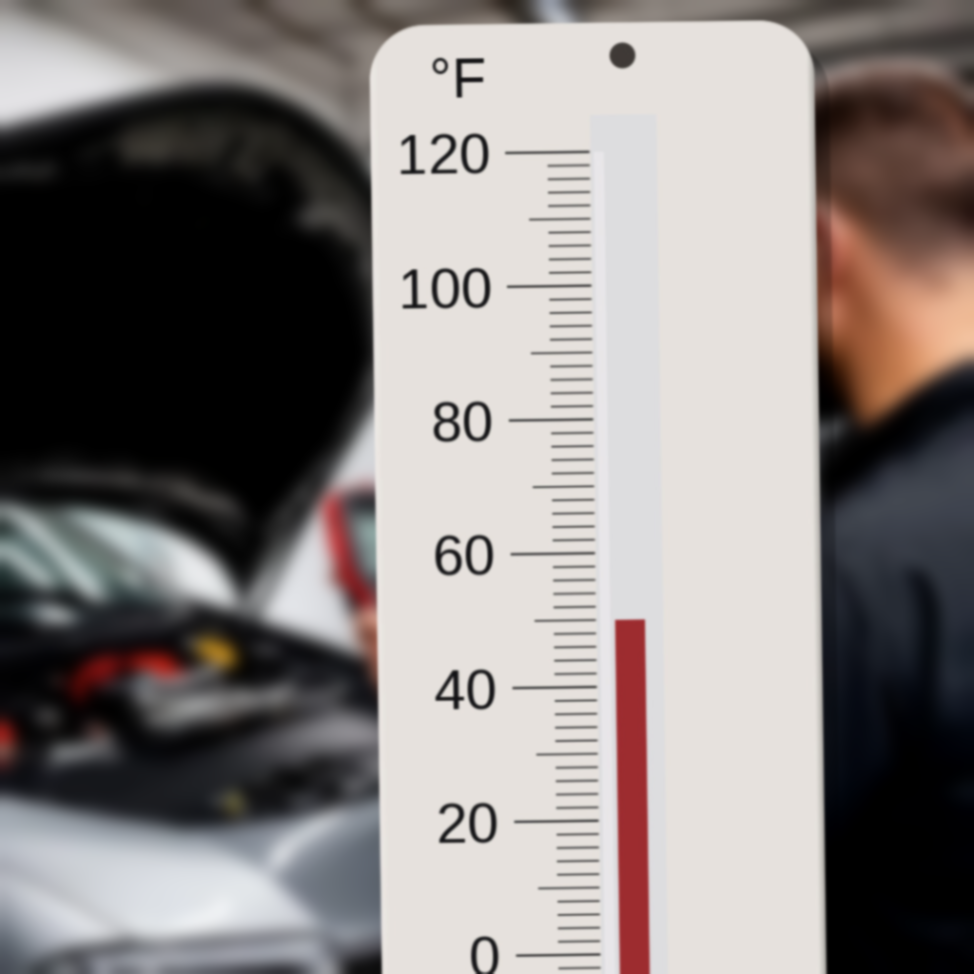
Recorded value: **50** °F
